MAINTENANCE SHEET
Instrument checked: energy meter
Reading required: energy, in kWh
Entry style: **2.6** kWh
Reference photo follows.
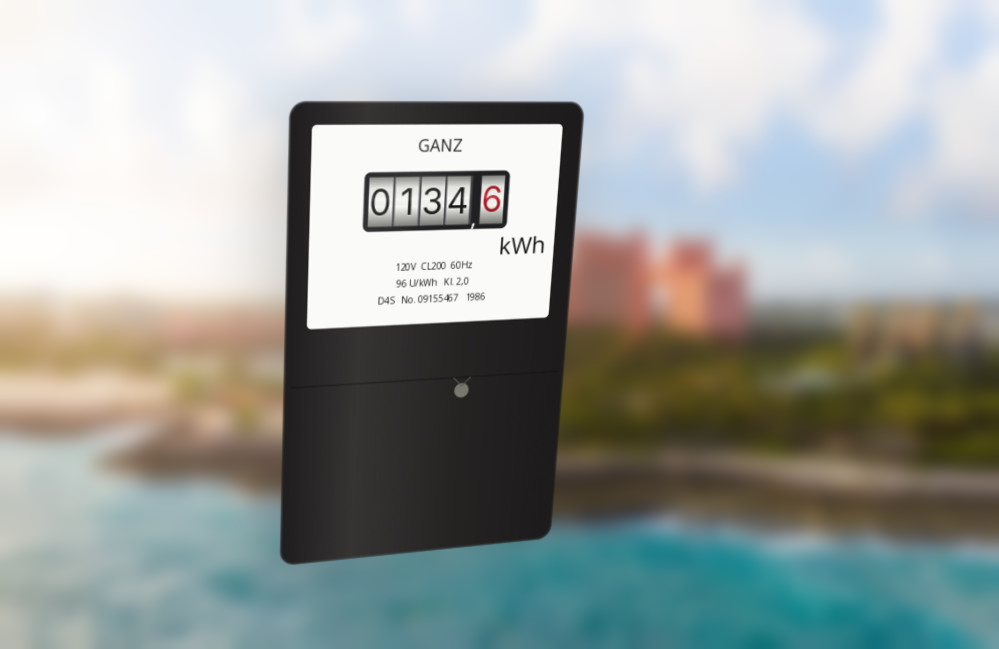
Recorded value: **134.6** kWh
